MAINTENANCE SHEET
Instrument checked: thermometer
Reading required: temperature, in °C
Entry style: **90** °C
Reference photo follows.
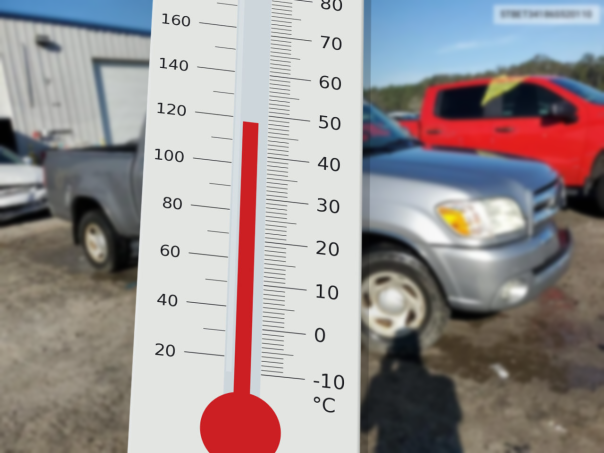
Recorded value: **48** °C
